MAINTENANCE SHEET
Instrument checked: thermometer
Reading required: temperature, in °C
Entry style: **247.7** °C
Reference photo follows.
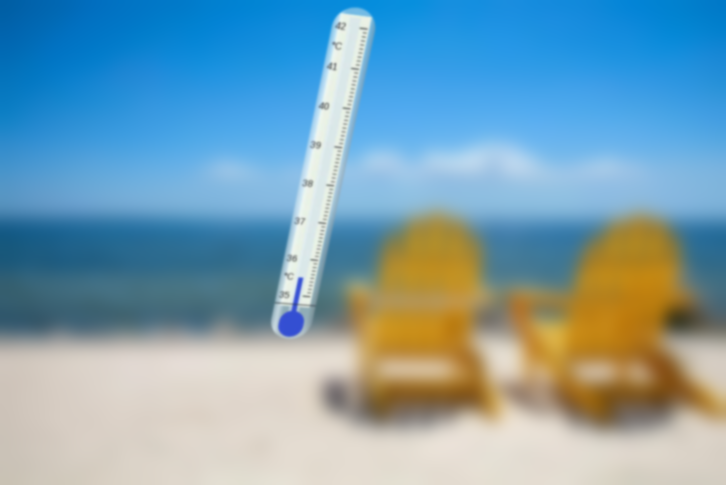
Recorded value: **35.5** °C
